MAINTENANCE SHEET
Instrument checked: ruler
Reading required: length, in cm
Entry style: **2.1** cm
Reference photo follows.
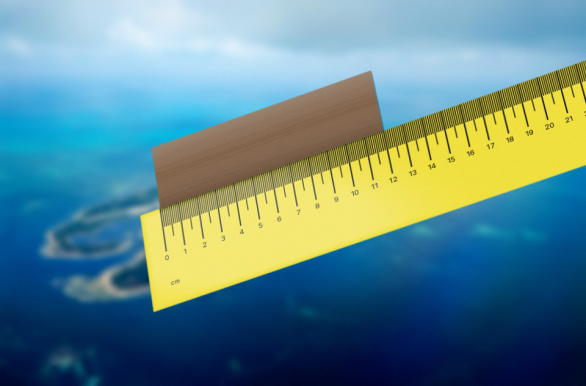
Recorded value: **12** cm
